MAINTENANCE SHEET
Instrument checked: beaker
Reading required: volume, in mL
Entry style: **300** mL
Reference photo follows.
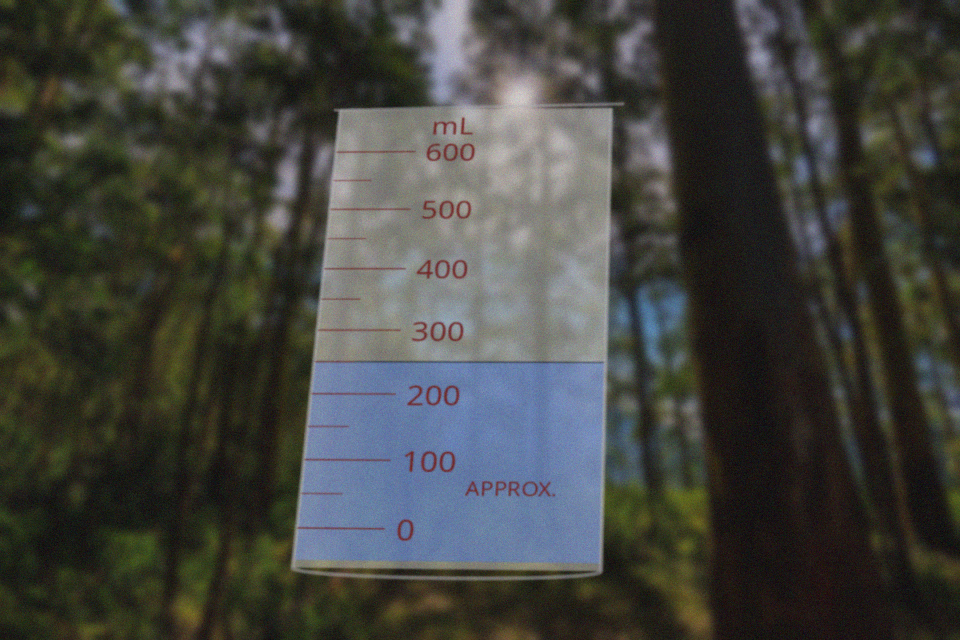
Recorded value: **250** mL
